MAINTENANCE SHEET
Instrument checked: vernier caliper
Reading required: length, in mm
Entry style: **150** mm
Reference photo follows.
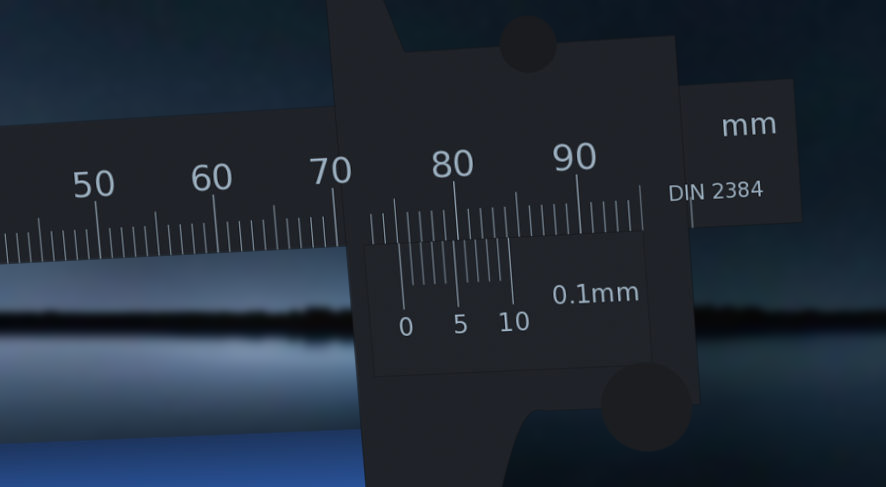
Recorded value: **75.1** mm
